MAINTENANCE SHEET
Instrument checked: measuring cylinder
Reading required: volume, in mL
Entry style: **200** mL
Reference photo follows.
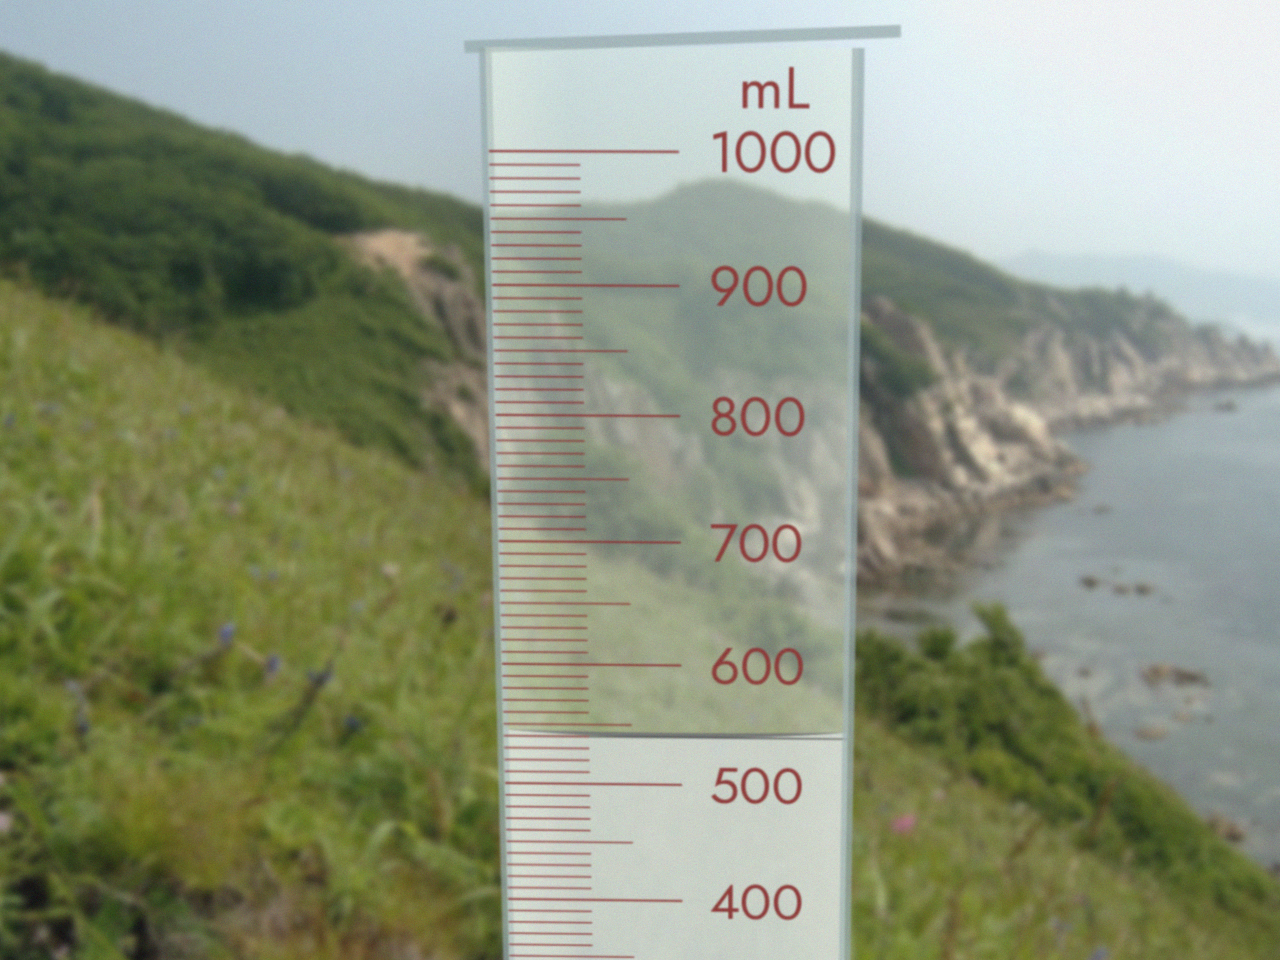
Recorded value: **540** mL
